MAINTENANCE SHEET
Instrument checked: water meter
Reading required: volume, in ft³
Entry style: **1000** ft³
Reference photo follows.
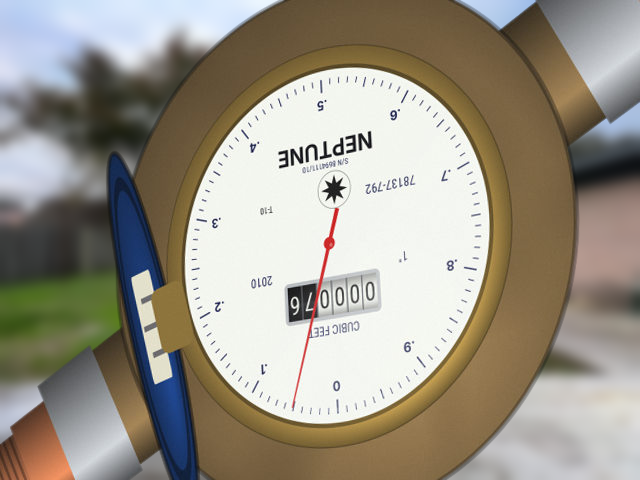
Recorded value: **76.05** ft³
